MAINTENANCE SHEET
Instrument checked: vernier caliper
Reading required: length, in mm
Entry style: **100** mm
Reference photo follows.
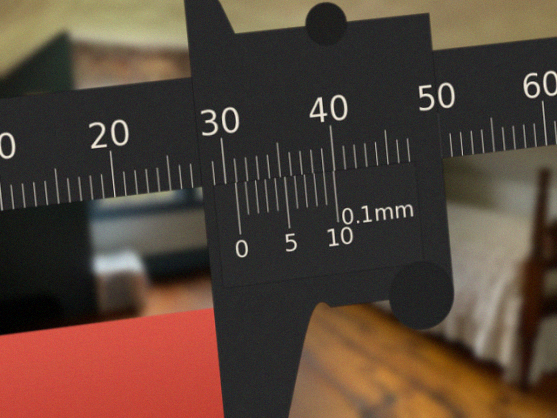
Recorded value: **30.9** mm
